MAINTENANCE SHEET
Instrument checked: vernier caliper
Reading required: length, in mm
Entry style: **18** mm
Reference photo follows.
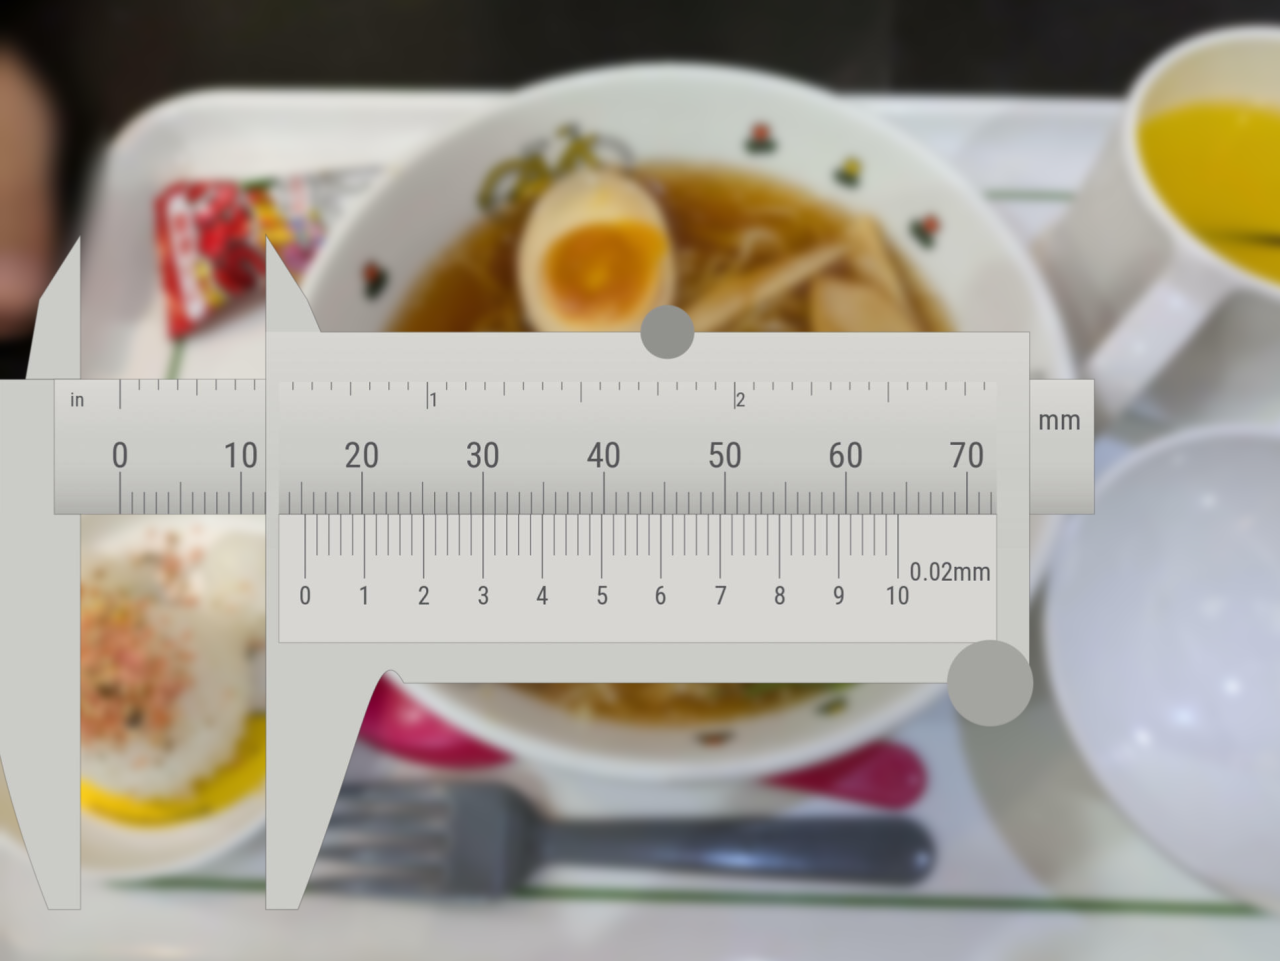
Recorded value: **15.3** mm
